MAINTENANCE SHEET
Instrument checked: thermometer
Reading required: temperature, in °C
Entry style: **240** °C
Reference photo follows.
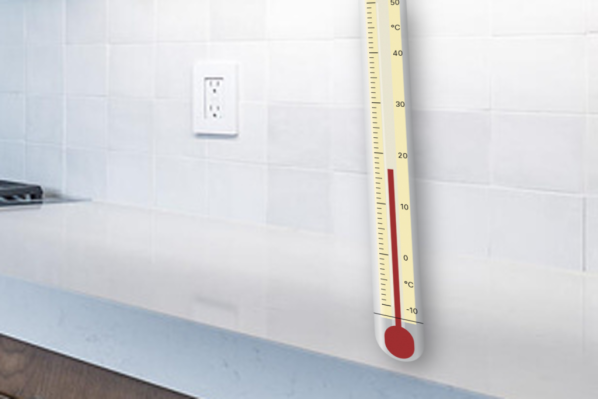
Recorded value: **17** °C
